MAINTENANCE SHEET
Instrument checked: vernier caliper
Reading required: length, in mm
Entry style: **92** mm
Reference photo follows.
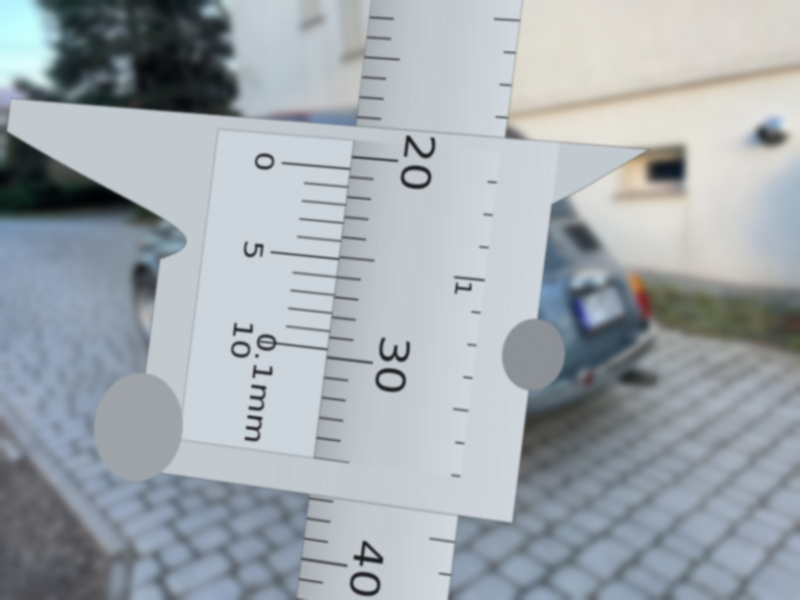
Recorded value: **20.6** mm
